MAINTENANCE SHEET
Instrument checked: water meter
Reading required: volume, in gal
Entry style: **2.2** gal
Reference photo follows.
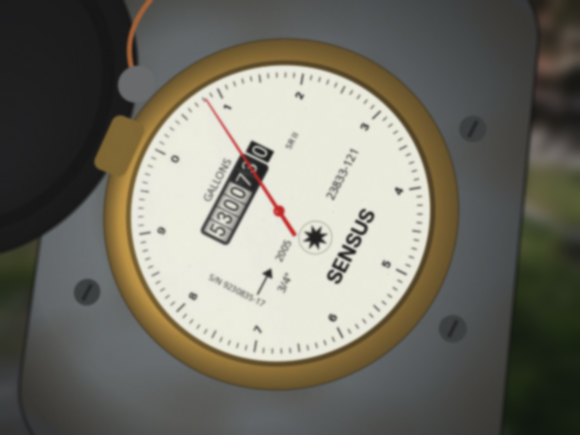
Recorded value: **5300730.8** gal
